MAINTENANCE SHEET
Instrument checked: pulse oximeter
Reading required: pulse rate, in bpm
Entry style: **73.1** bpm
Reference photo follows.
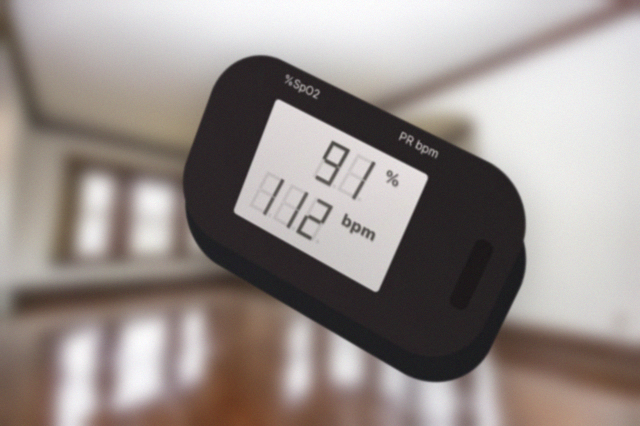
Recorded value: **112** bpm
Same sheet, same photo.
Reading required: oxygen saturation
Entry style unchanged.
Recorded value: **91** %
